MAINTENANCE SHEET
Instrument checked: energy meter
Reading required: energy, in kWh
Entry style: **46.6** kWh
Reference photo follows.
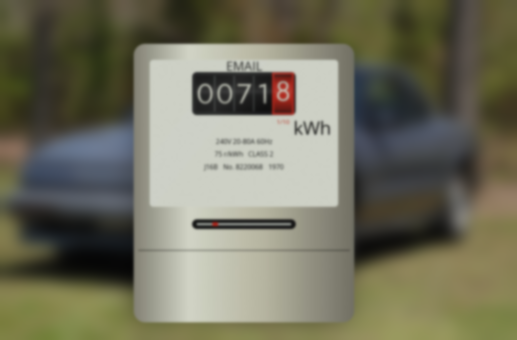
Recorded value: **71.8** kWh
